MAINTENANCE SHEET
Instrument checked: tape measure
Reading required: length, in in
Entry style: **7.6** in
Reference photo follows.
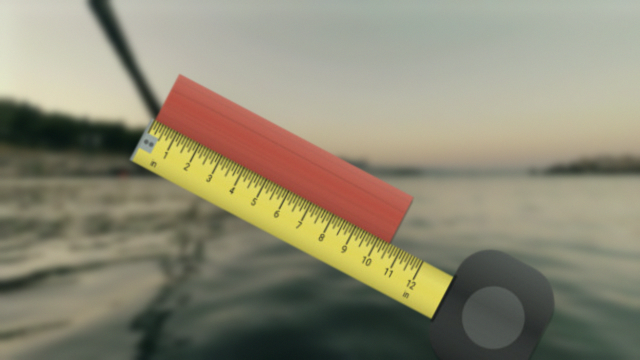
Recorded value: **10.5** in
